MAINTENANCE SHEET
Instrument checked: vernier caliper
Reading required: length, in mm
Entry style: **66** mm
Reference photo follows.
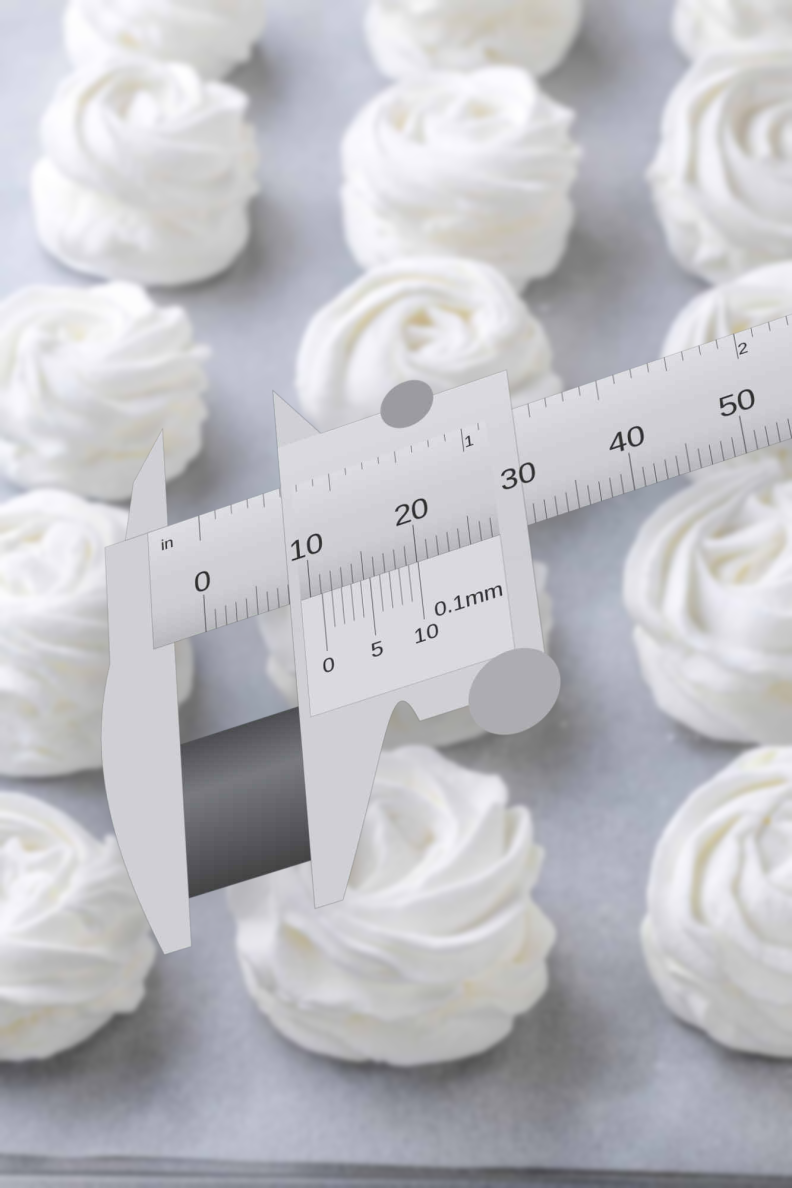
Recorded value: **11.1** mm
